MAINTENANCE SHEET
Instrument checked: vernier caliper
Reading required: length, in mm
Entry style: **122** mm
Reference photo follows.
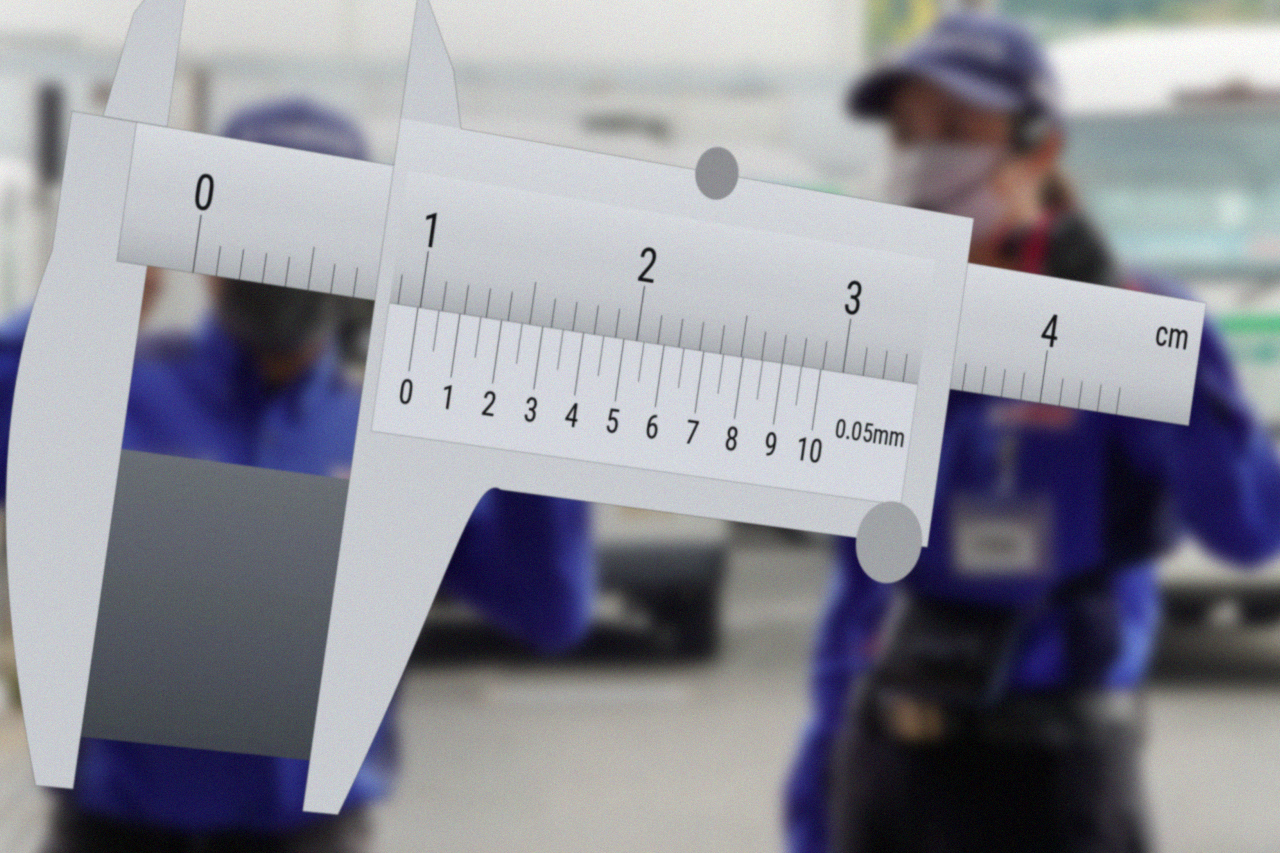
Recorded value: **9.9** mm
